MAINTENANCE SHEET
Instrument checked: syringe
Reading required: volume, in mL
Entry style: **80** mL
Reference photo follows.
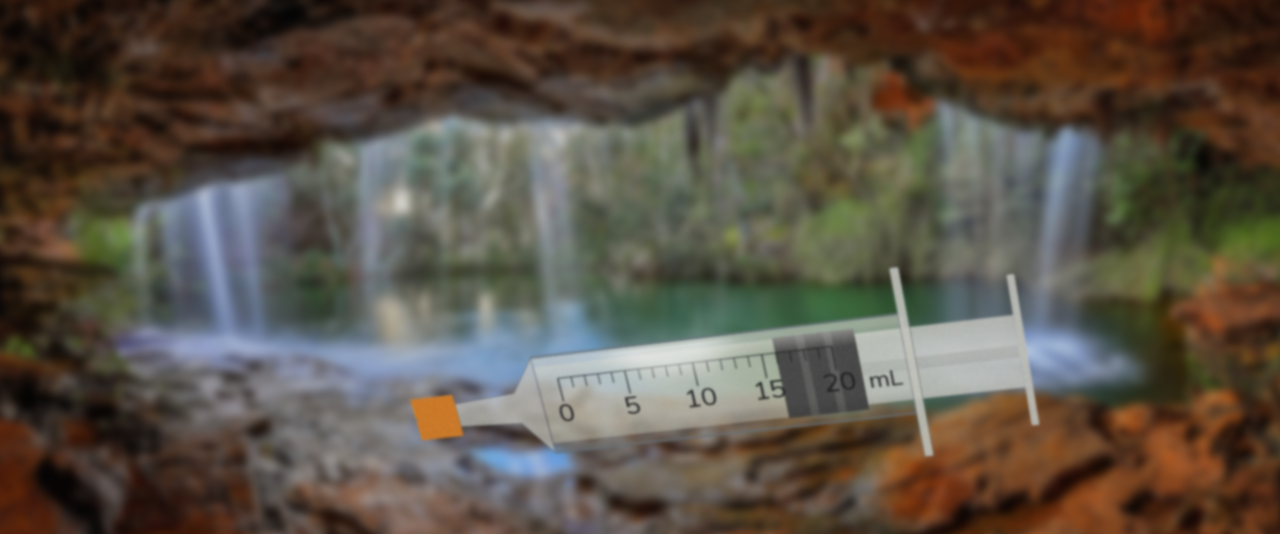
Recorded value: **16** mL
